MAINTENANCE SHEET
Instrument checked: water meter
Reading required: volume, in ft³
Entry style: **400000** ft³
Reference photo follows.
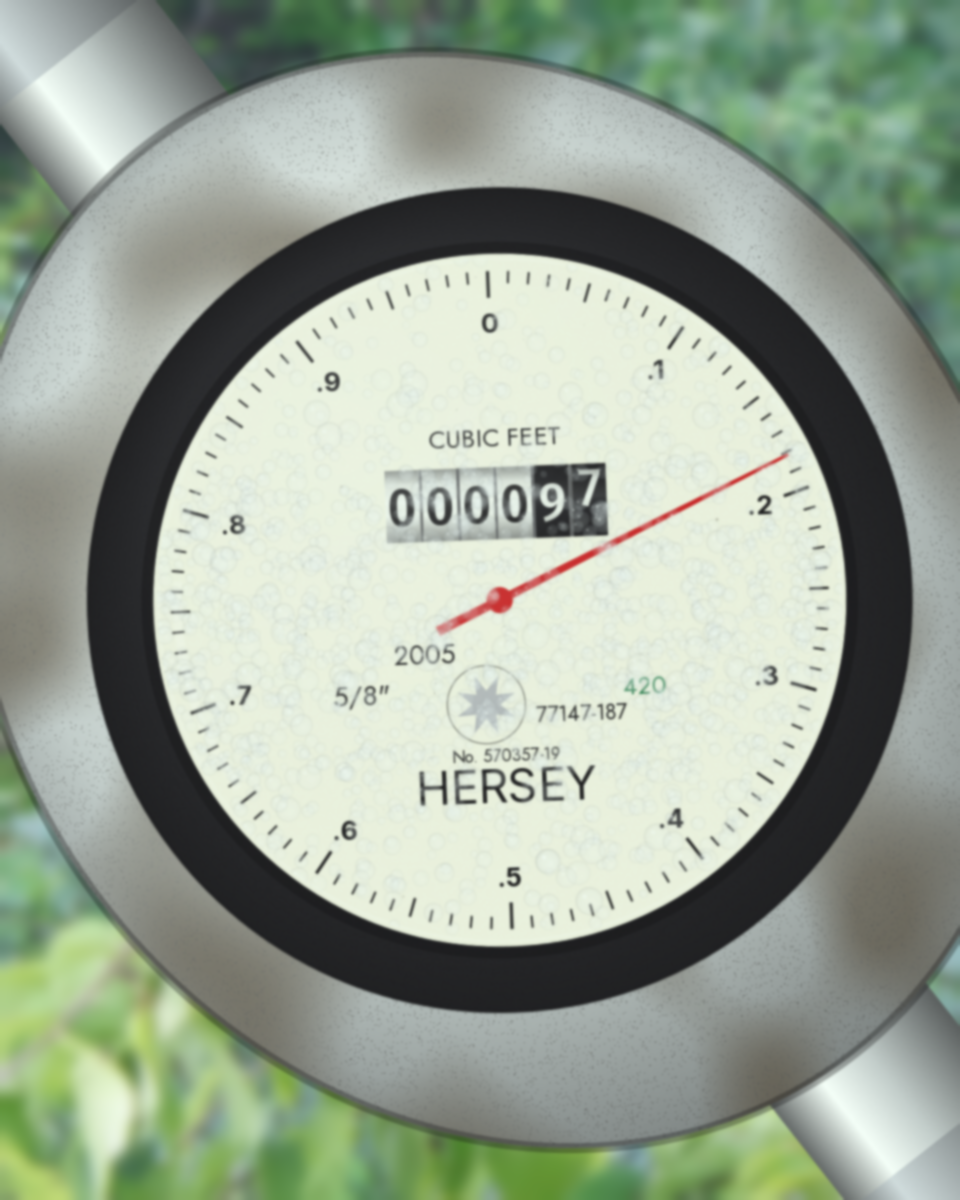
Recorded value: **97.18** ft³
